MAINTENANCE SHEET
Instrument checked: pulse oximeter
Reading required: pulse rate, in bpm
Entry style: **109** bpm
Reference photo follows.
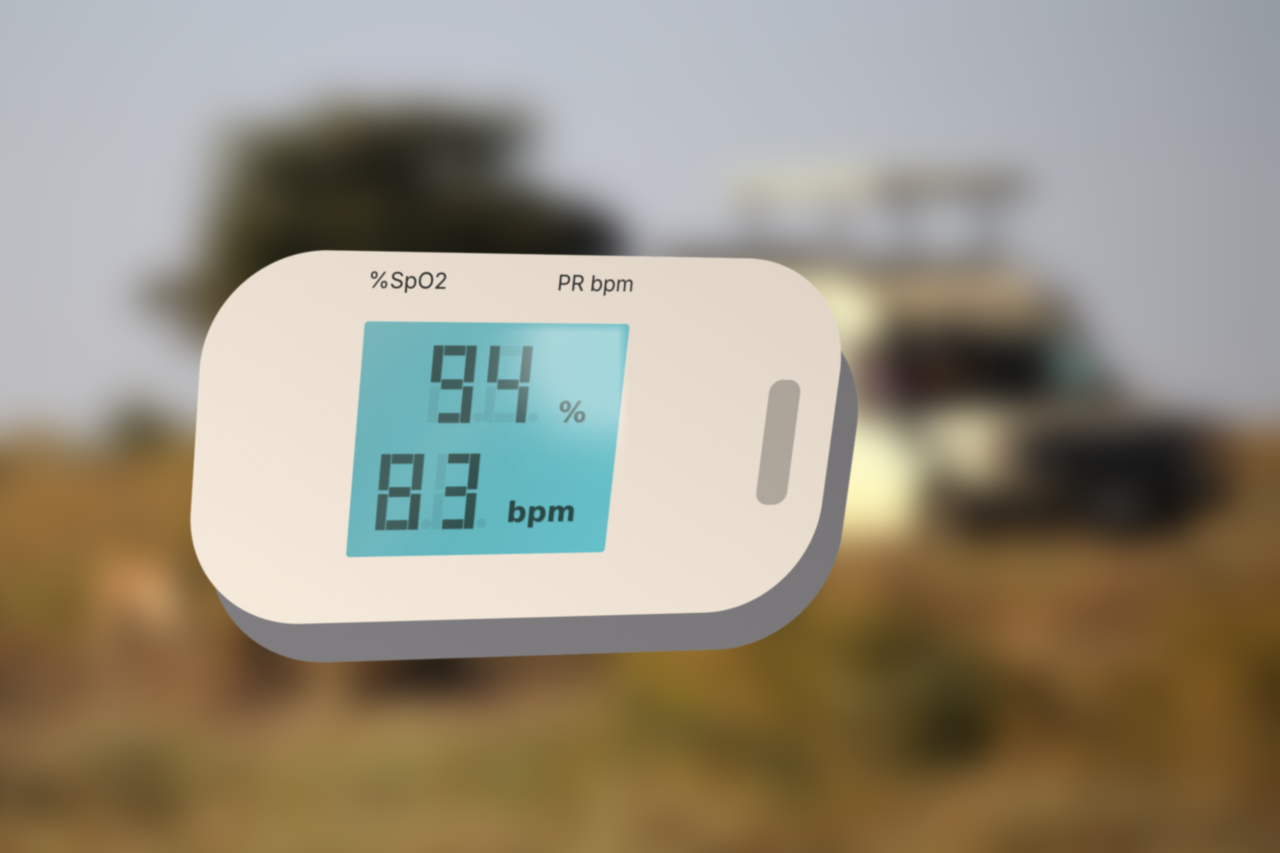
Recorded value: **83** bpm
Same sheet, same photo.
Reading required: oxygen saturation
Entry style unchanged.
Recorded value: **94** %
